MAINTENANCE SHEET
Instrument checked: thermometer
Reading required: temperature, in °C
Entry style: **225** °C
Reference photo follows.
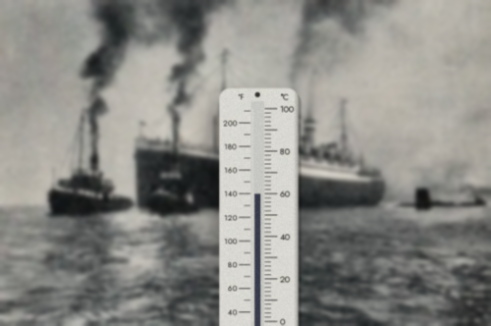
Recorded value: **60** °C
